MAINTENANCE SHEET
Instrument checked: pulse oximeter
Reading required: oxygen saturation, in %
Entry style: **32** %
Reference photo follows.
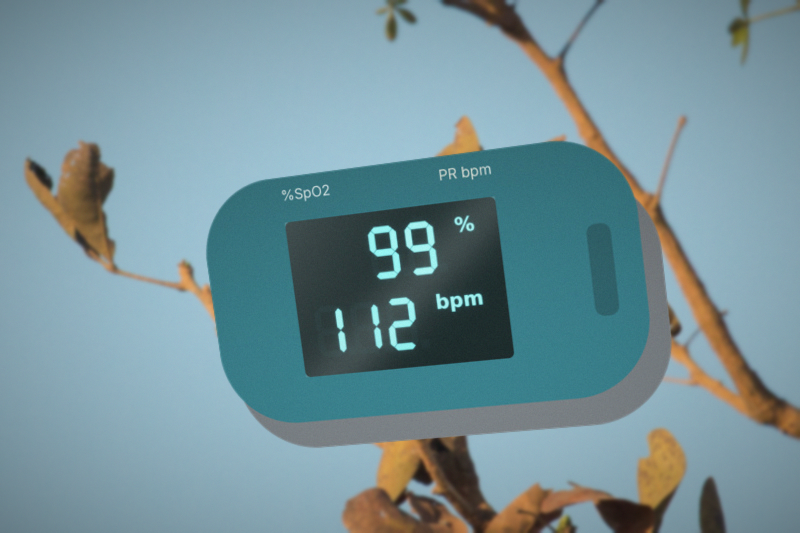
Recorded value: **99** %
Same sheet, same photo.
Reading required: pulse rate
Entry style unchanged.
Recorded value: **112** bpm
